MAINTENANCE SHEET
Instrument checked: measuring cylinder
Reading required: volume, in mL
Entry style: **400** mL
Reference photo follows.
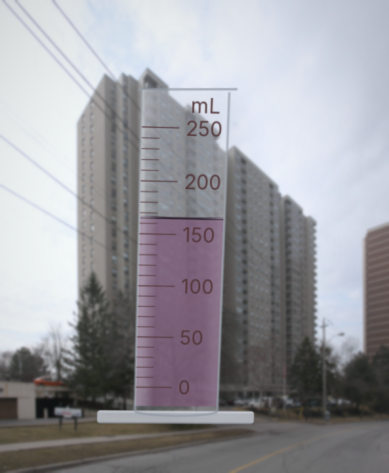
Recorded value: **165** mL
